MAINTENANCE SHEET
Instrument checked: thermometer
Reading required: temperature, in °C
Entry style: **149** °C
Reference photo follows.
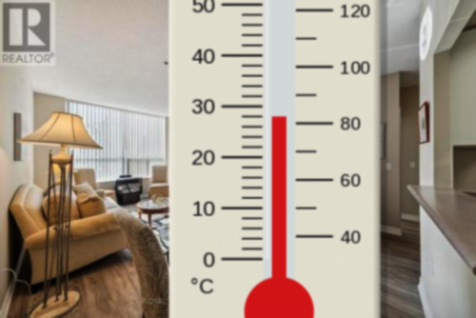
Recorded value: **28** °C
